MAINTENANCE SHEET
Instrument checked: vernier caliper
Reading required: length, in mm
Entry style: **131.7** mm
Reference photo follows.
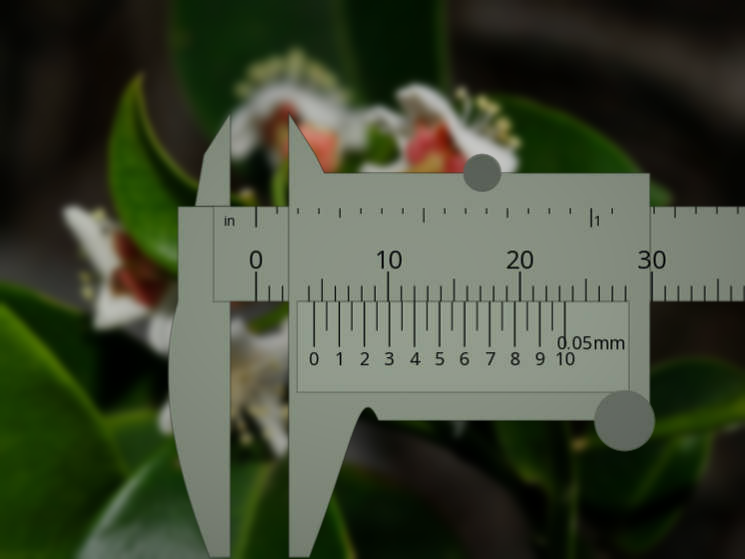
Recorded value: **4.4** mm
